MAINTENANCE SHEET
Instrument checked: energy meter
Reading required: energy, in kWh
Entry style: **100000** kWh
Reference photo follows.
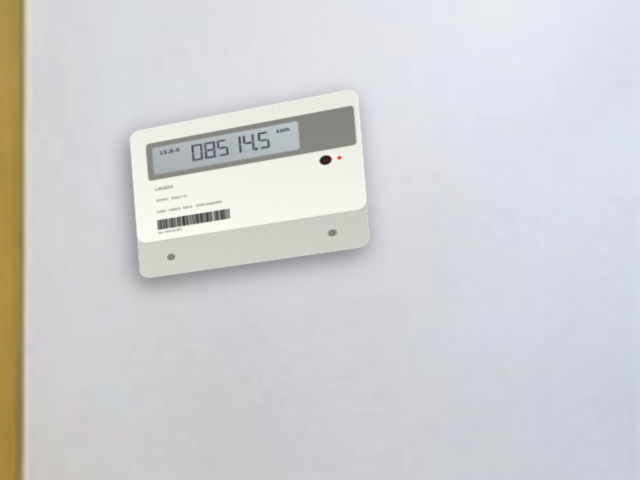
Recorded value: **8514.5** kWh
